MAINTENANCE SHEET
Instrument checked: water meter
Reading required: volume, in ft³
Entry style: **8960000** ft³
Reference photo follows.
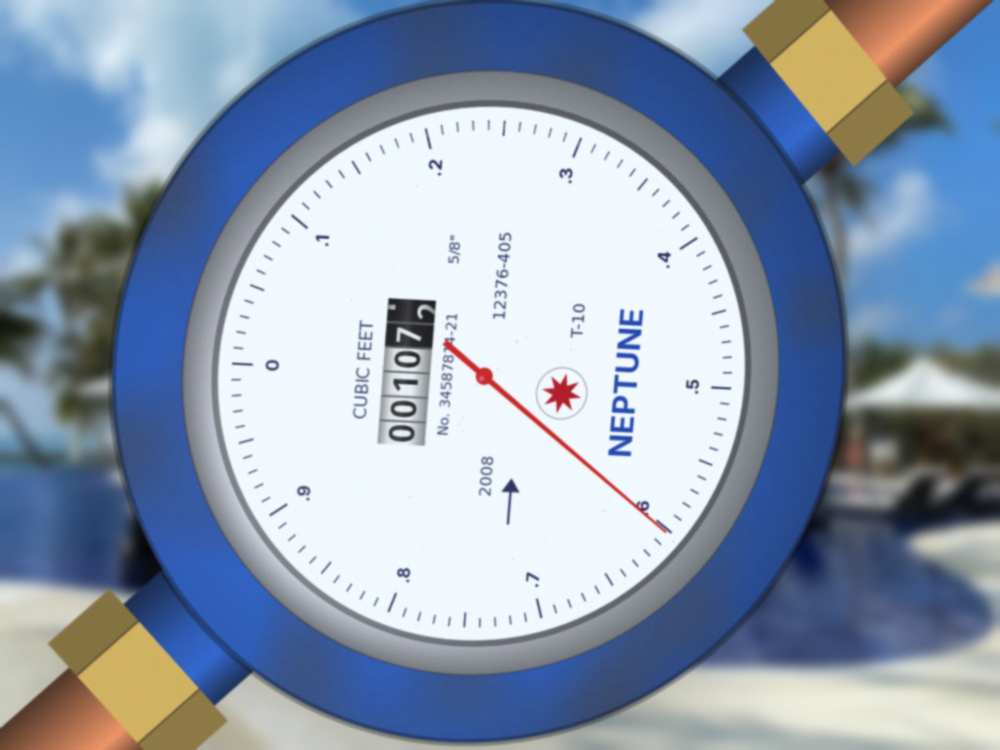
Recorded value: **1071.60** ft³
